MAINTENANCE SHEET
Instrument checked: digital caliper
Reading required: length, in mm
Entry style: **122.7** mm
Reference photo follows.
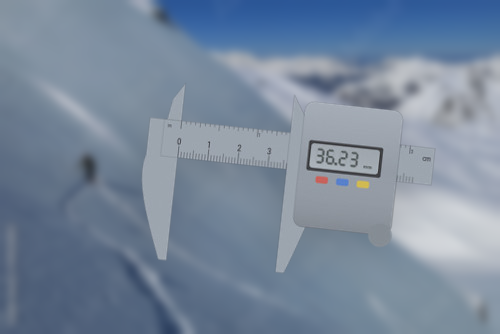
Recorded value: **36.23** mm
